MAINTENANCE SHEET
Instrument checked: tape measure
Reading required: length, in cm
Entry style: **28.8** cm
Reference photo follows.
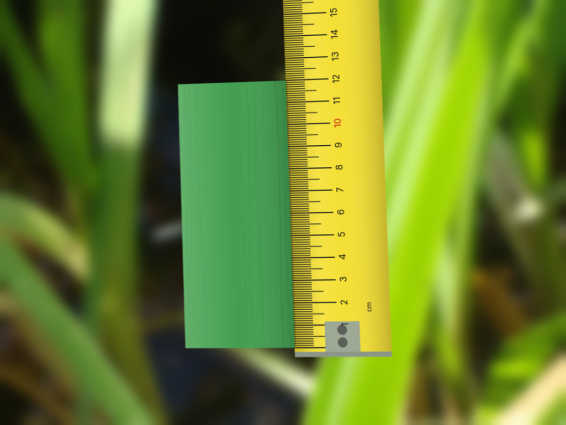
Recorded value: **12** cm
